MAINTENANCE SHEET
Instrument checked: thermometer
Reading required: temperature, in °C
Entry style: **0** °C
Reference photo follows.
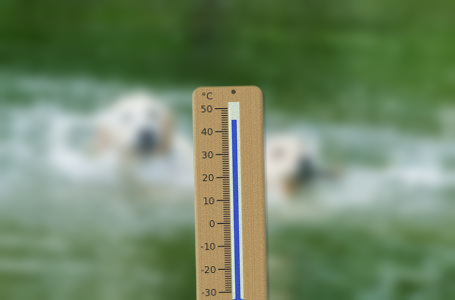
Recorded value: **45** °C
